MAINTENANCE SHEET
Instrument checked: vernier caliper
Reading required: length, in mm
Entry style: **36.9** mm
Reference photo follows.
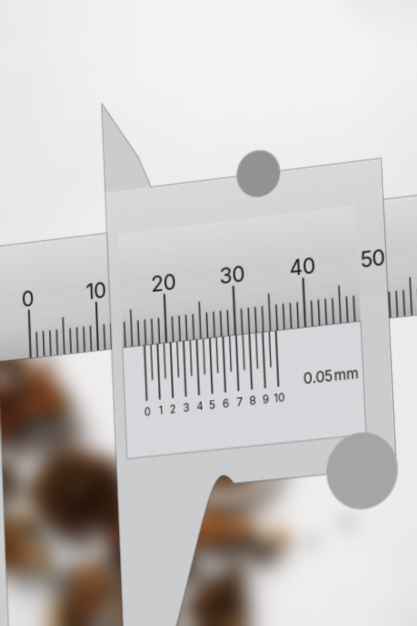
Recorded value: **16.8** mm
